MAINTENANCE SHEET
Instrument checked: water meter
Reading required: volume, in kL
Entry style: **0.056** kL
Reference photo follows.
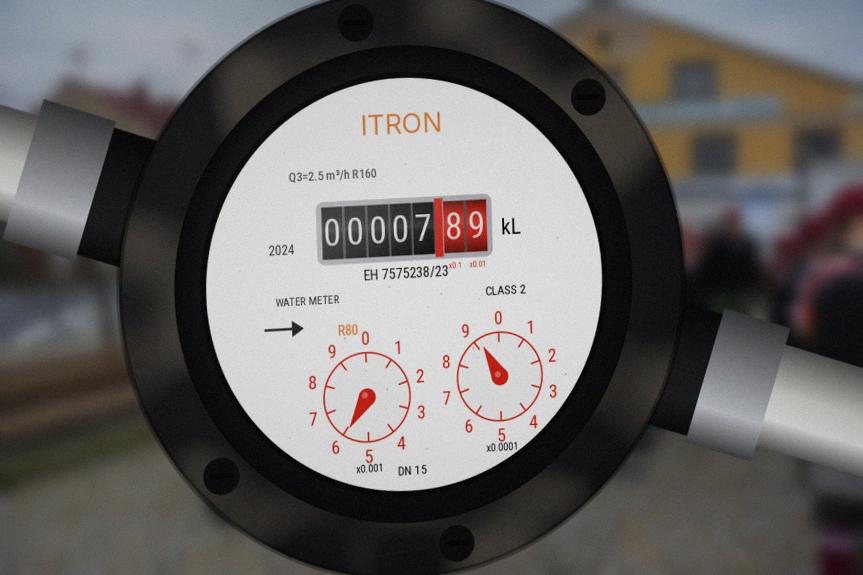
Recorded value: **7.8959** kL
